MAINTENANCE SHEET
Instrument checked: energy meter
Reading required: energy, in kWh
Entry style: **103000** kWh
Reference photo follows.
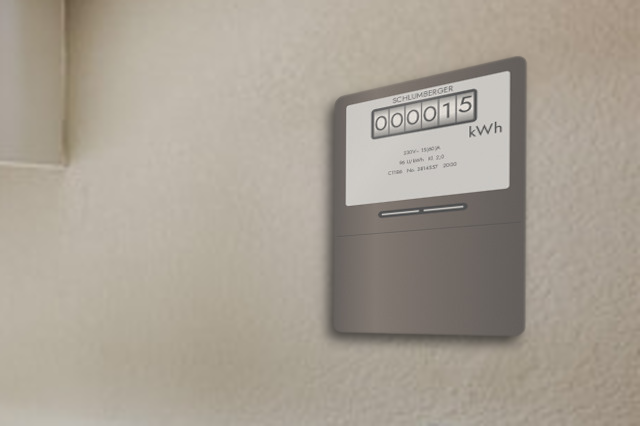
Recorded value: **15** kWh
